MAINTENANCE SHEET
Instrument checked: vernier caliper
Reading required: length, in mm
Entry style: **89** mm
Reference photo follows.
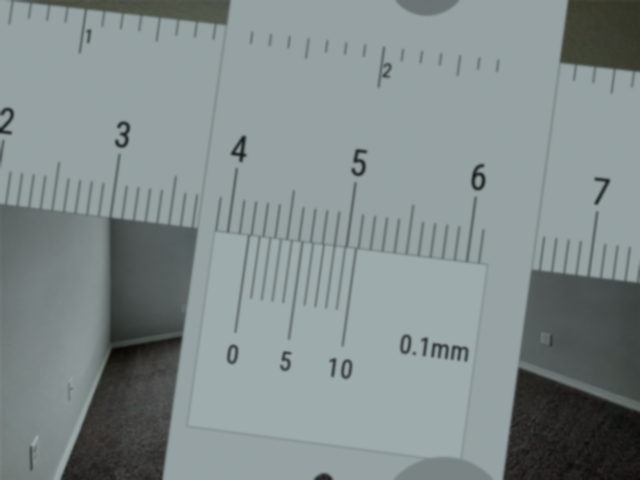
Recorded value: **41.8** mm
